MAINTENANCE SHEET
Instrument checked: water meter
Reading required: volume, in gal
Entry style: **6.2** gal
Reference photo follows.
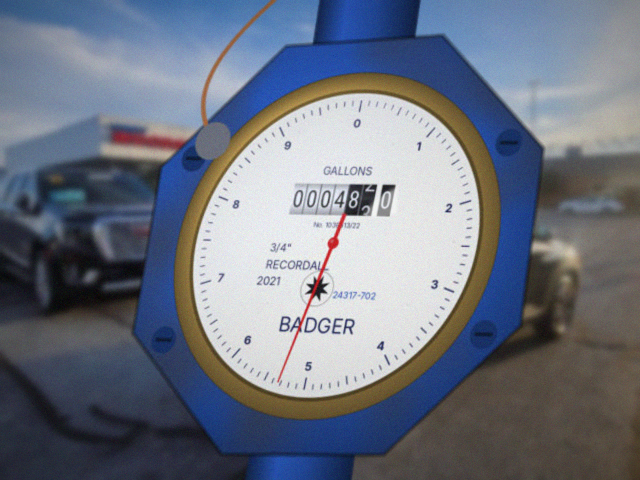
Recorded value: **4825.3** gal
